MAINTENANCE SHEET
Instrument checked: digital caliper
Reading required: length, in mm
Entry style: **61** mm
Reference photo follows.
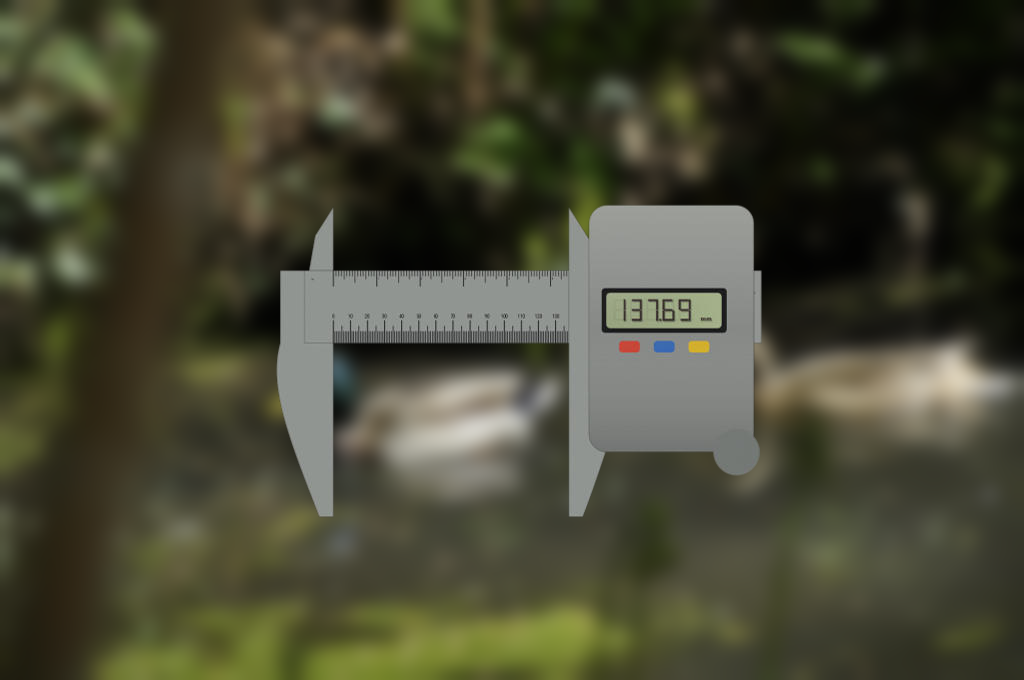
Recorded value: **137.69** mm
